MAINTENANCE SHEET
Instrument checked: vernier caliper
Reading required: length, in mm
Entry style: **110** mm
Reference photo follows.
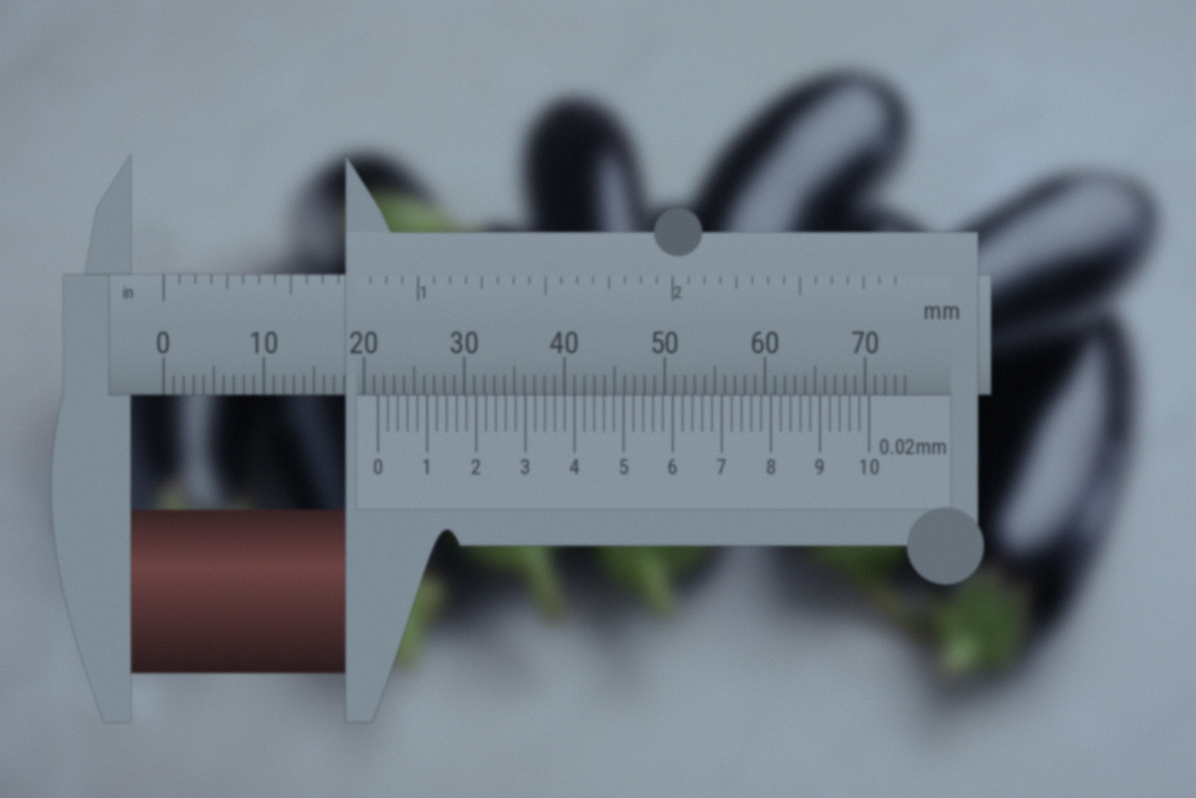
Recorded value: **21.4** mm
